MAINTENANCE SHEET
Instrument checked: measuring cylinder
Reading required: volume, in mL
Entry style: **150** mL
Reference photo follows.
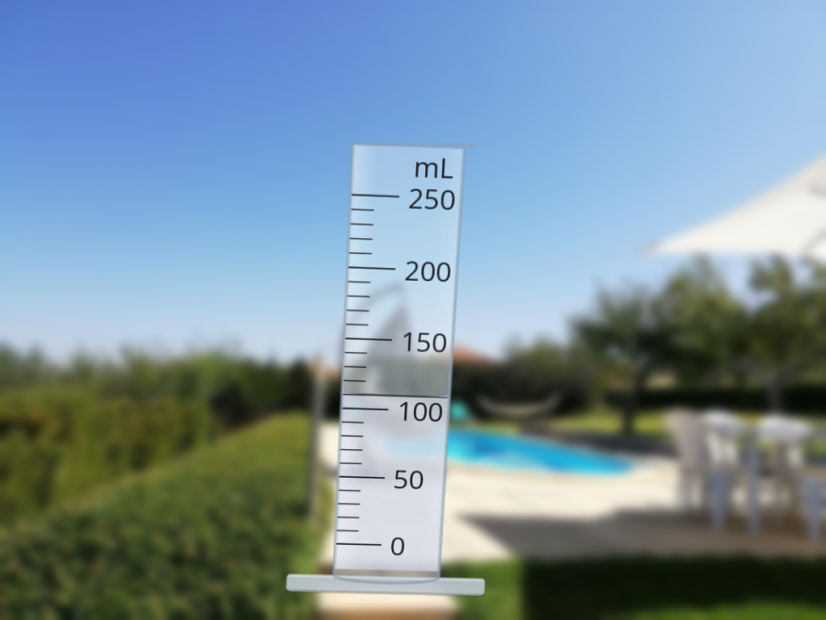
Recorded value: **110** mL
